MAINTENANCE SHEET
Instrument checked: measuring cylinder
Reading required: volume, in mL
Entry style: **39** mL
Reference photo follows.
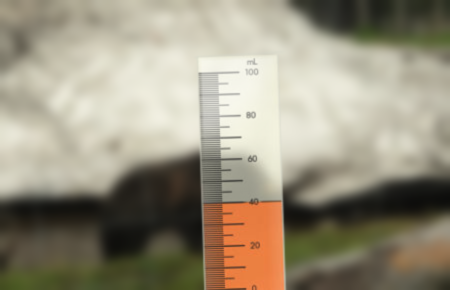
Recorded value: **40** mL
